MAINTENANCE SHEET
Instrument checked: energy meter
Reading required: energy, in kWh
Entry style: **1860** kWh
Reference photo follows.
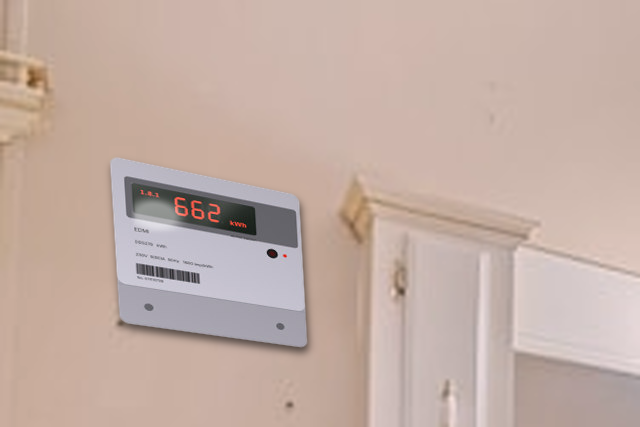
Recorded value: **662** kWh
